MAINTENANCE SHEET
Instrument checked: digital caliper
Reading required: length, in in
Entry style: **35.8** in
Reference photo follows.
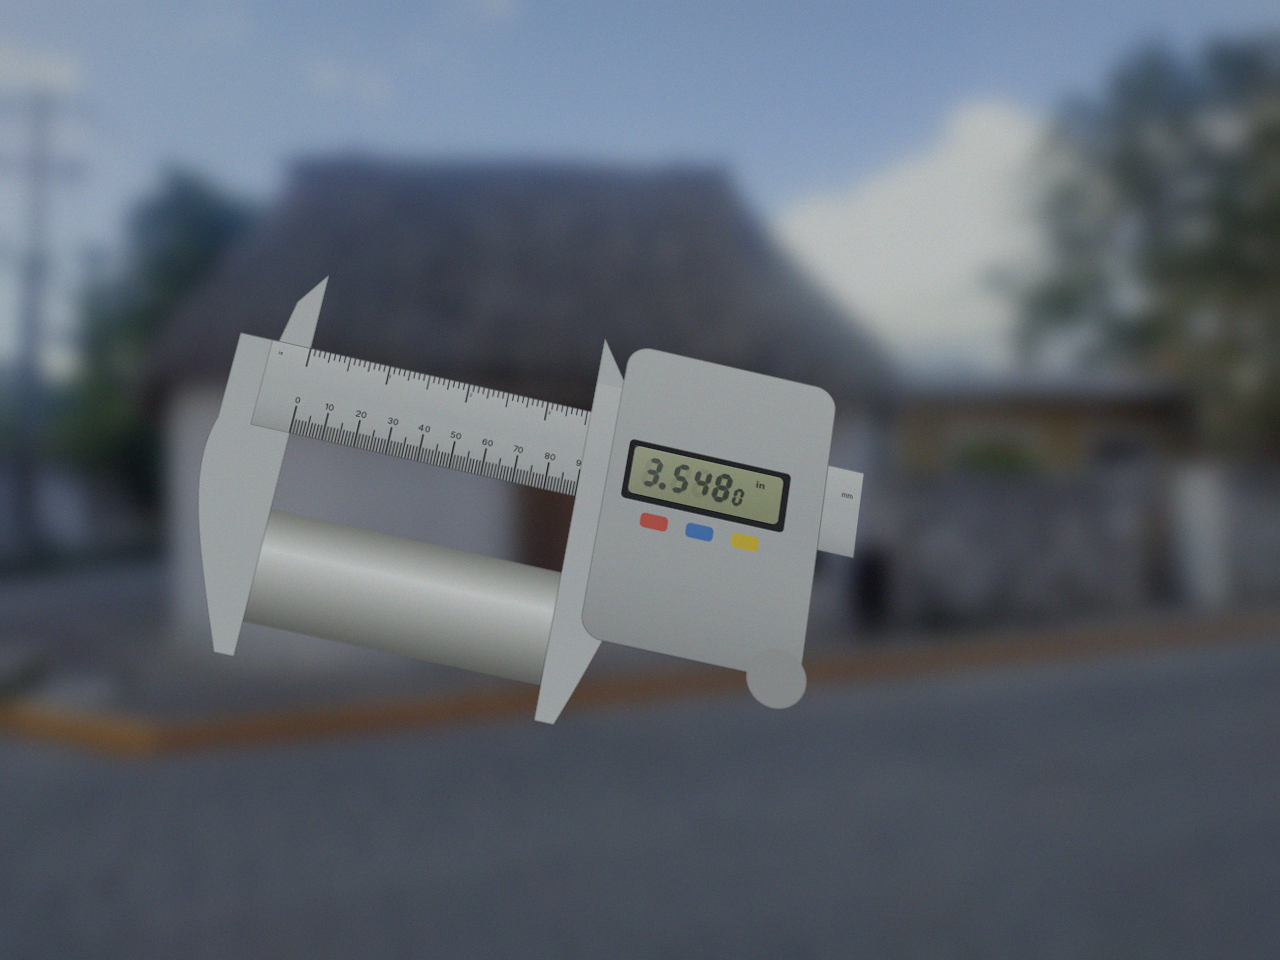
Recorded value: **3.5480** in
